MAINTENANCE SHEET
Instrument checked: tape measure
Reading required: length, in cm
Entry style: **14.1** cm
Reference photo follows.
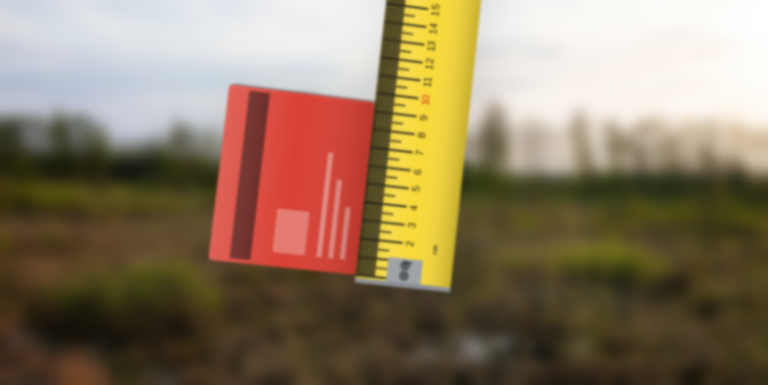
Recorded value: **9.5** cm
